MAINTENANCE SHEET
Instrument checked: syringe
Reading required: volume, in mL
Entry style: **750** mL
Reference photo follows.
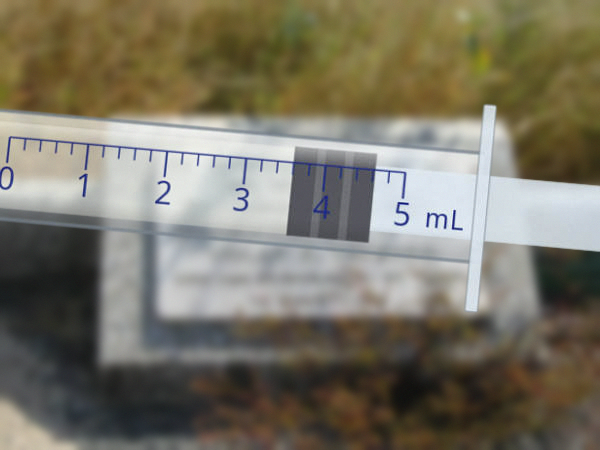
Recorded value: **3.6** mL
